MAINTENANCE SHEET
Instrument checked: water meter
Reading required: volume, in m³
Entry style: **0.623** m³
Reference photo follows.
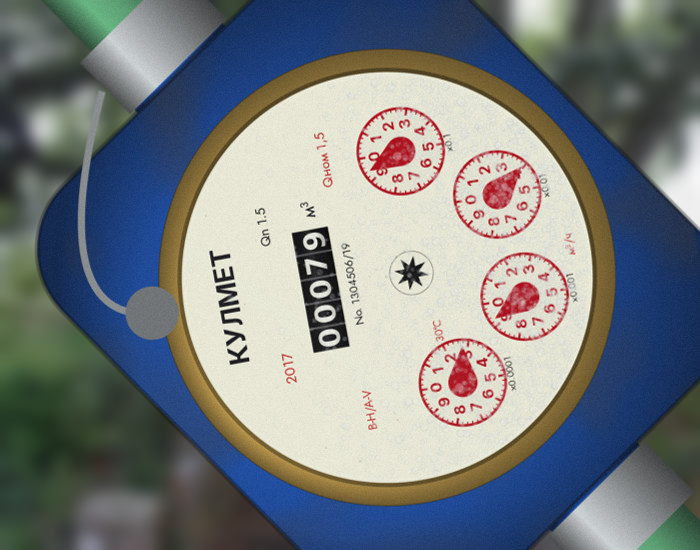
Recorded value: **78.9392** m³
